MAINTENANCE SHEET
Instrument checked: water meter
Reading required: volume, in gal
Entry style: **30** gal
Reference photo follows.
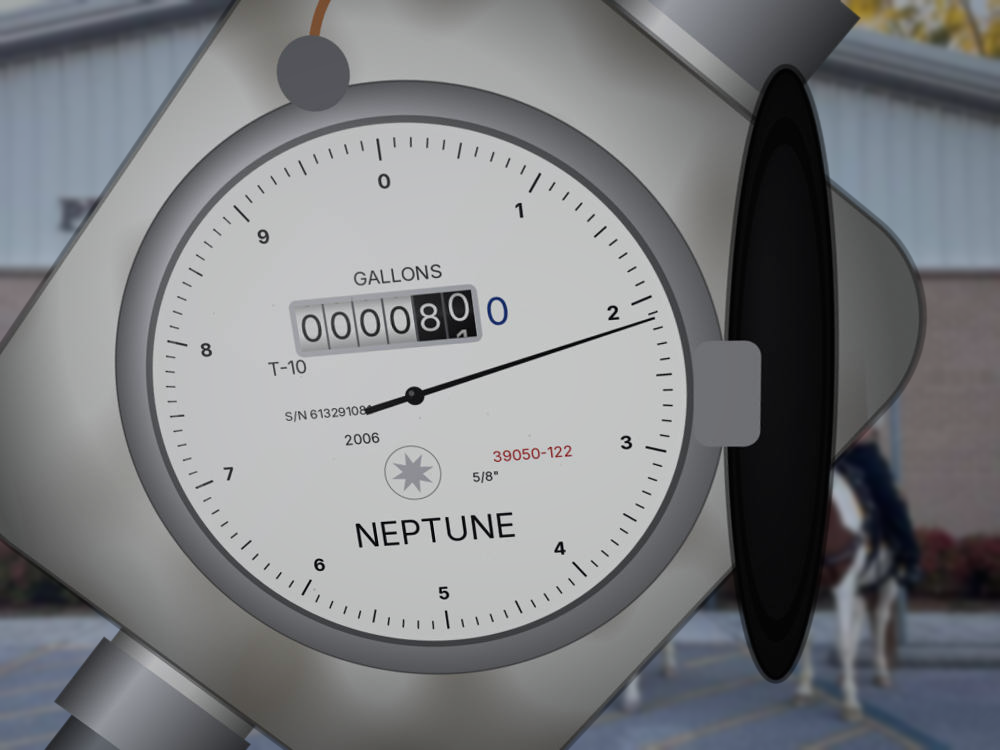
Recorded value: **802.1** gal
